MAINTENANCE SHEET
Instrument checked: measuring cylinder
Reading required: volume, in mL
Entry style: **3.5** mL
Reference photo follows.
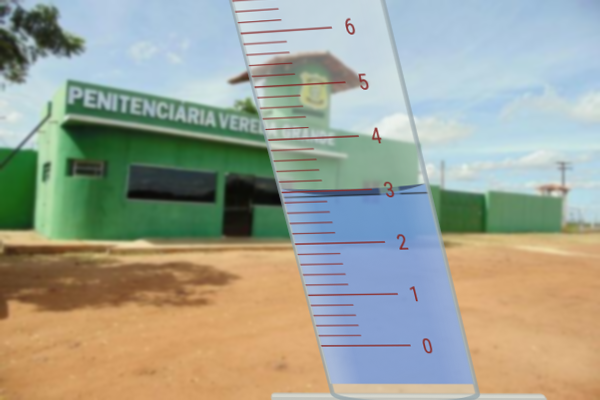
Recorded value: **2.9** mL
